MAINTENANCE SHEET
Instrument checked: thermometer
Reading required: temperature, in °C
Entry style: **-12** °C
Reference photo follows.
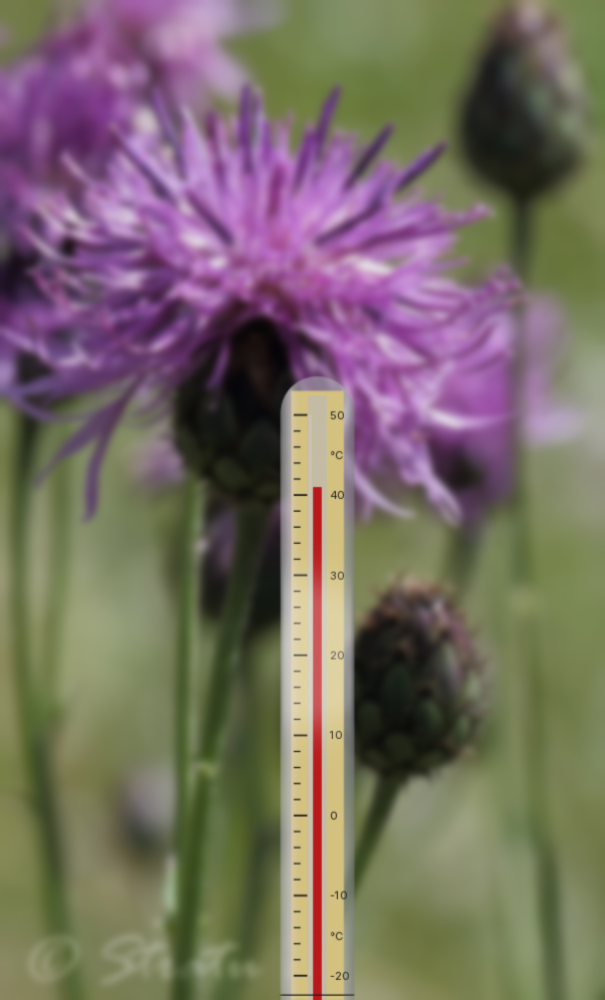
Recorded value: **41** °C
